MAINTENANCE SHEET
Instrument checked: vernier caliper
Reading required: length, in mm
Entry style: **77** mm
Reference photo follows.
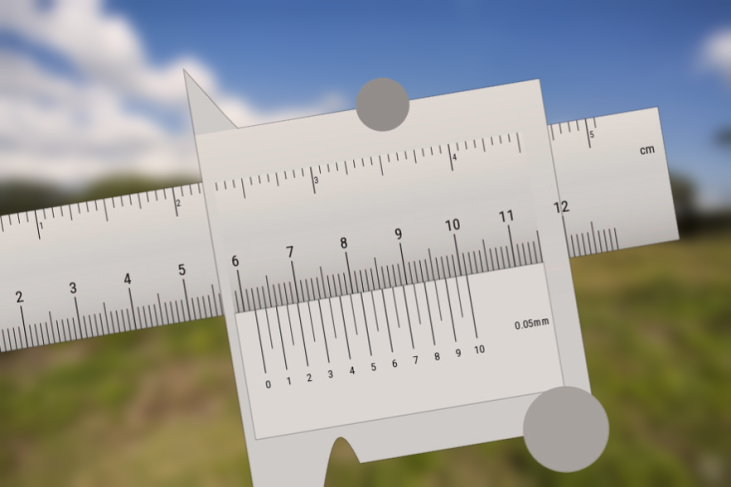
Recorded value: **62.0** mm
